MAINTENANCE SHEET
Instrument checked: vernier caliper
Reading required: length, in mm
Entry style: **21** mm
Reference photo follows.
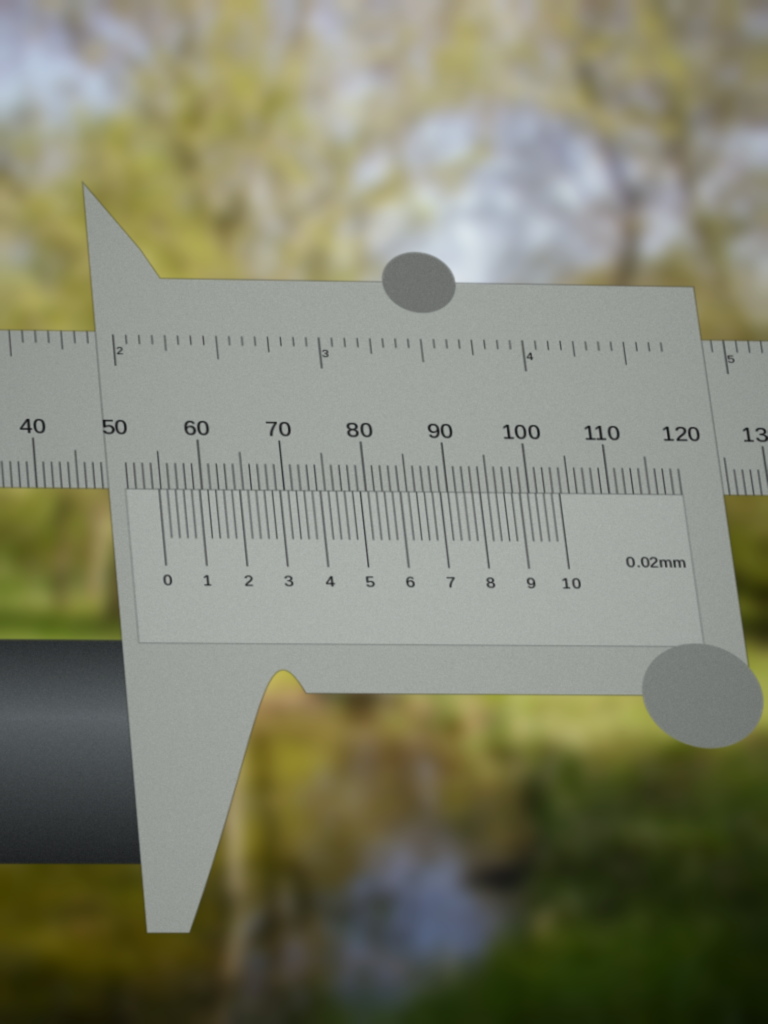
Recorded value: **54.8** mm
